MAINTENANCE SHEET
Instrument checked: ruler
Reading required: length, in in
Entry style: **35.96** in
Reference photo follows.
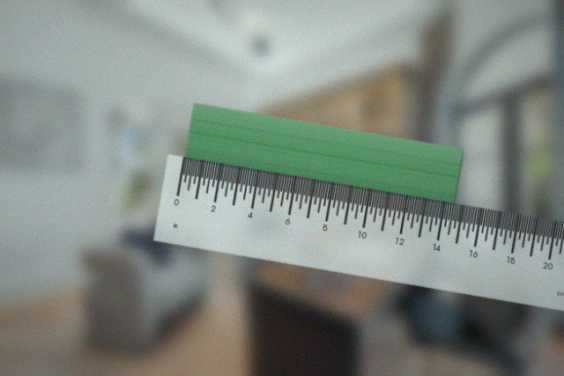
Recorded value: **14.5** in
